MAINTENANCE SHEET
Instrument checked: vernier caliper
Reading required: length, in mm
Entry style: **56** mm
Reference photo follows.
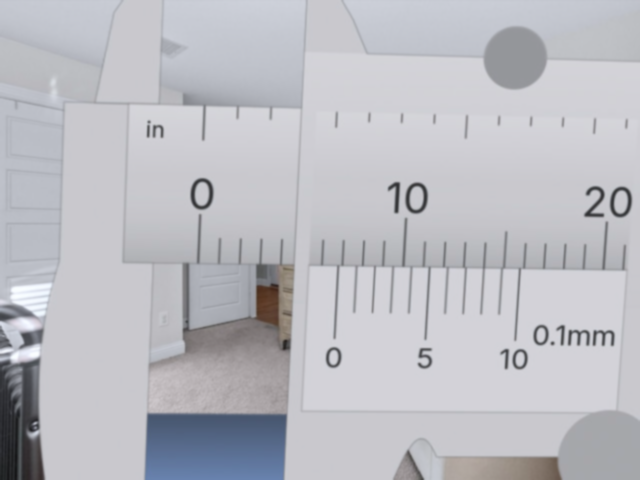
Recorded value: **6.8** mm
